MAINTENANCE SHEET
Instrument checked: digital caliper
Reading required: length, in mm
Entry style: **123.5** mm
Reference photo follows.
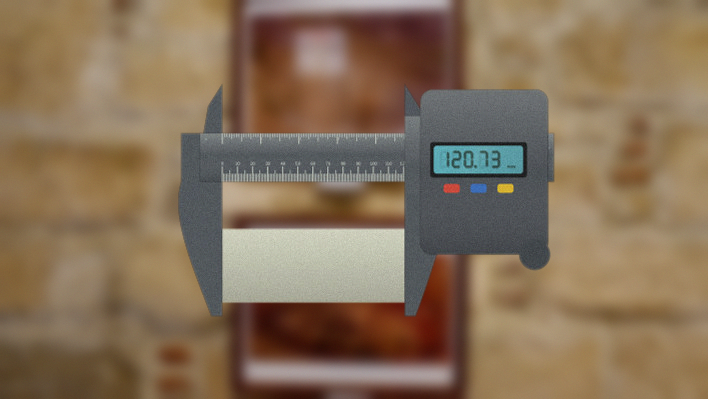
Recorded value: **120.73** mm
